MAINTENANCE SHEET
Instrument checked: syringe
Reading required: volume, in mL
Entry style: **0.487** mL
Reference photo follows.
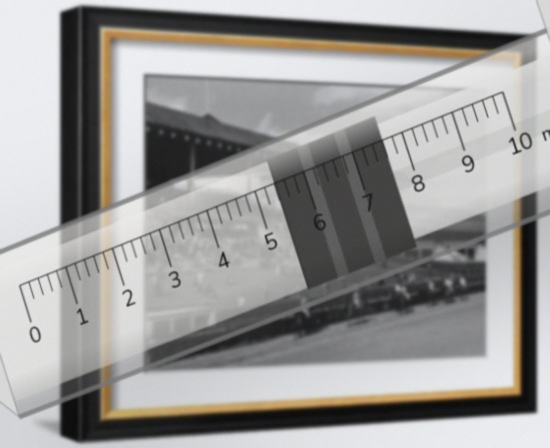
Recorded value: **5.4** mL
